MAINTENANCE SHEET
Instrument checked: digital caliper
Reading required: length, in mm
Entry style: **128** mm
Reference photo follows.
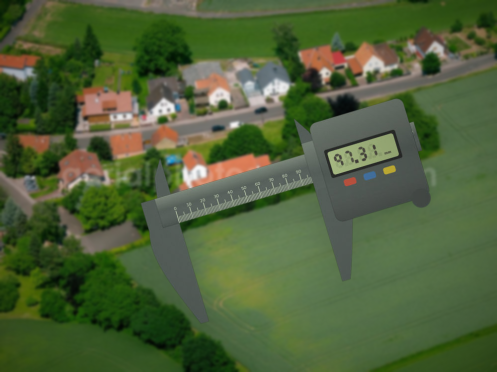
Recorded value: **97.31** mm
